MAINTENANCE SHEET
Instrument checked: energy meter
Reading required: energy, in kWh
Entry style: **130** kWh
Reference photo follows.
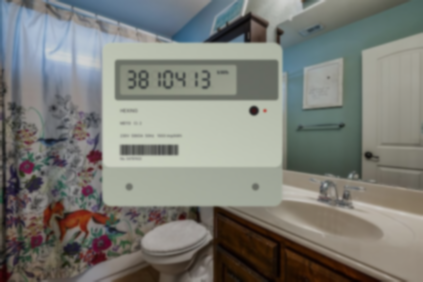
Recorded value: **3810413** kWh
